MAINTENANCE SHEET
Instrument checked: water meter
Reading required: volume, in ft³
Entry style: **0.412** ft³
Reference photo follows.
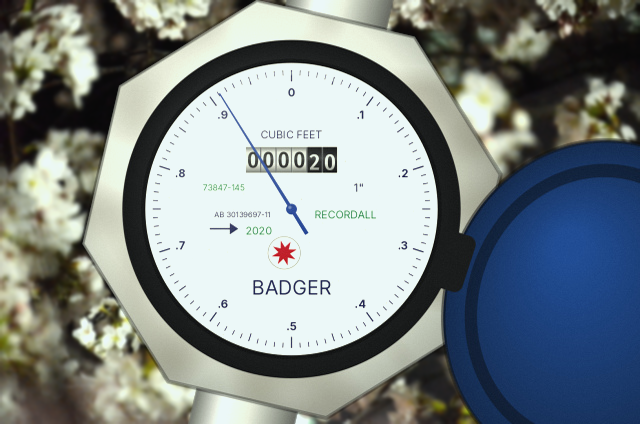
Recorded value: **19.91** ft³
